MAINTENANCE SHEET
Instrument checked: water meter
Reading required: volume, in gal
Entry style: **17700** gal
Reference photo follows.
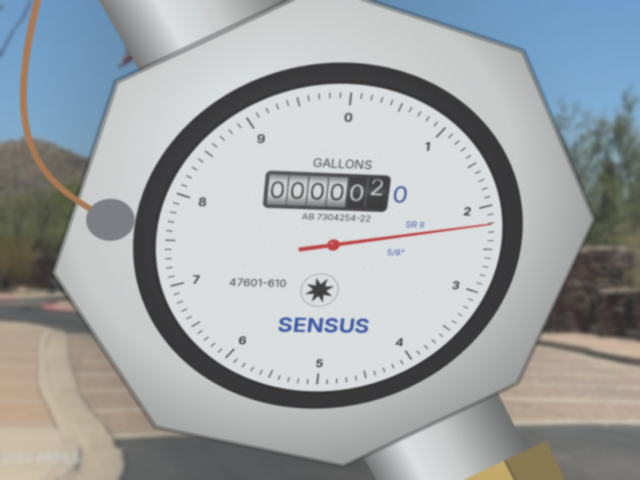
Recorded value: **22.2** gal
